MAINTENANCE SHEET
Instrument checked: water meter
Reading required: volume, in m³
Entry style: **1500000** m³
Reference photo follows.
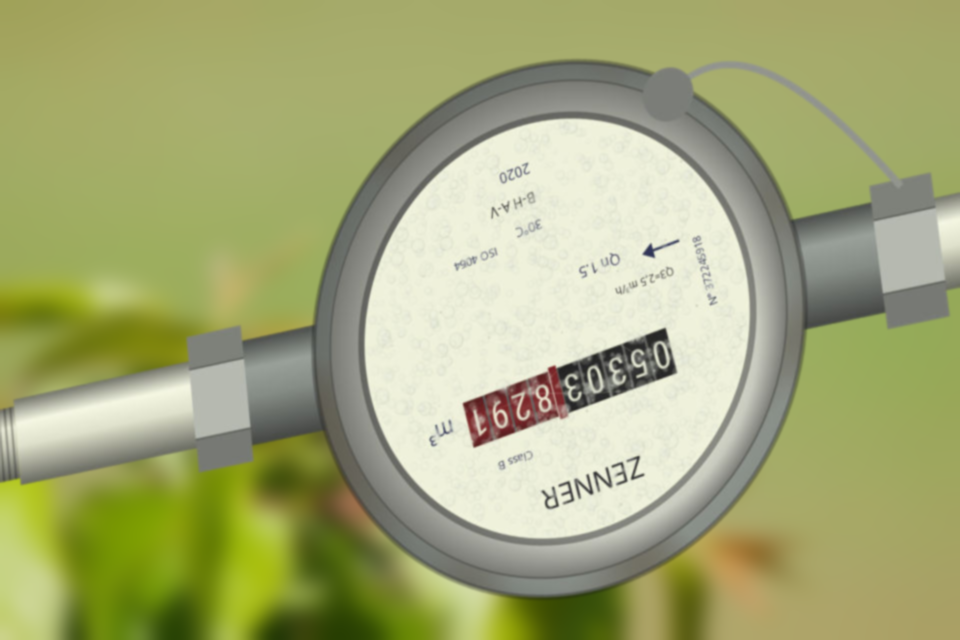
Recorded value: **5303.8291** m³
